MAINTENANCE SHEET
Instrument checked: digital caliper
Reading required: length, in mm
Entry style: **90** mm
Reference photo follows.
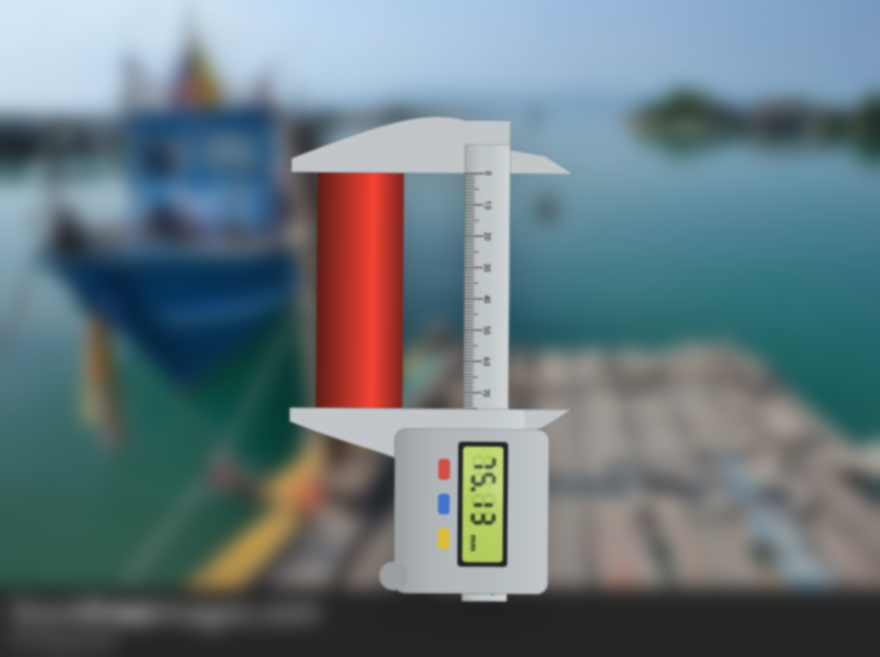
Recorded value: **75.13** mm
